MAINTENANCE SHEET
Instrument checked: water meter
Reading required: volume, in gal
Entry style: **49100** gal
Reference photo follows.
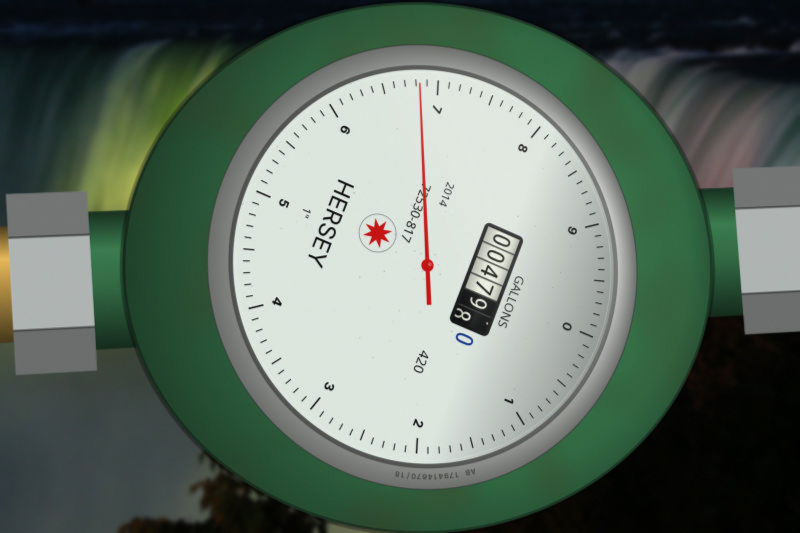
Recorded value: **47976.8** gal
